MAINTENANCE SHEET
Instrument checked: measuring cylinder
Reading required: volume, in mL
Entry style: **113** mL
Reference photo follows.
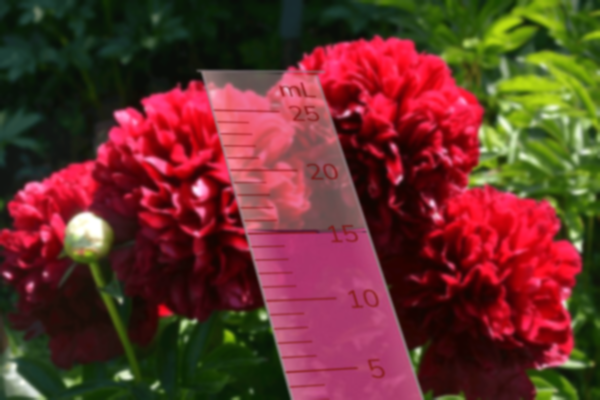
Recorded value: **15** mL
